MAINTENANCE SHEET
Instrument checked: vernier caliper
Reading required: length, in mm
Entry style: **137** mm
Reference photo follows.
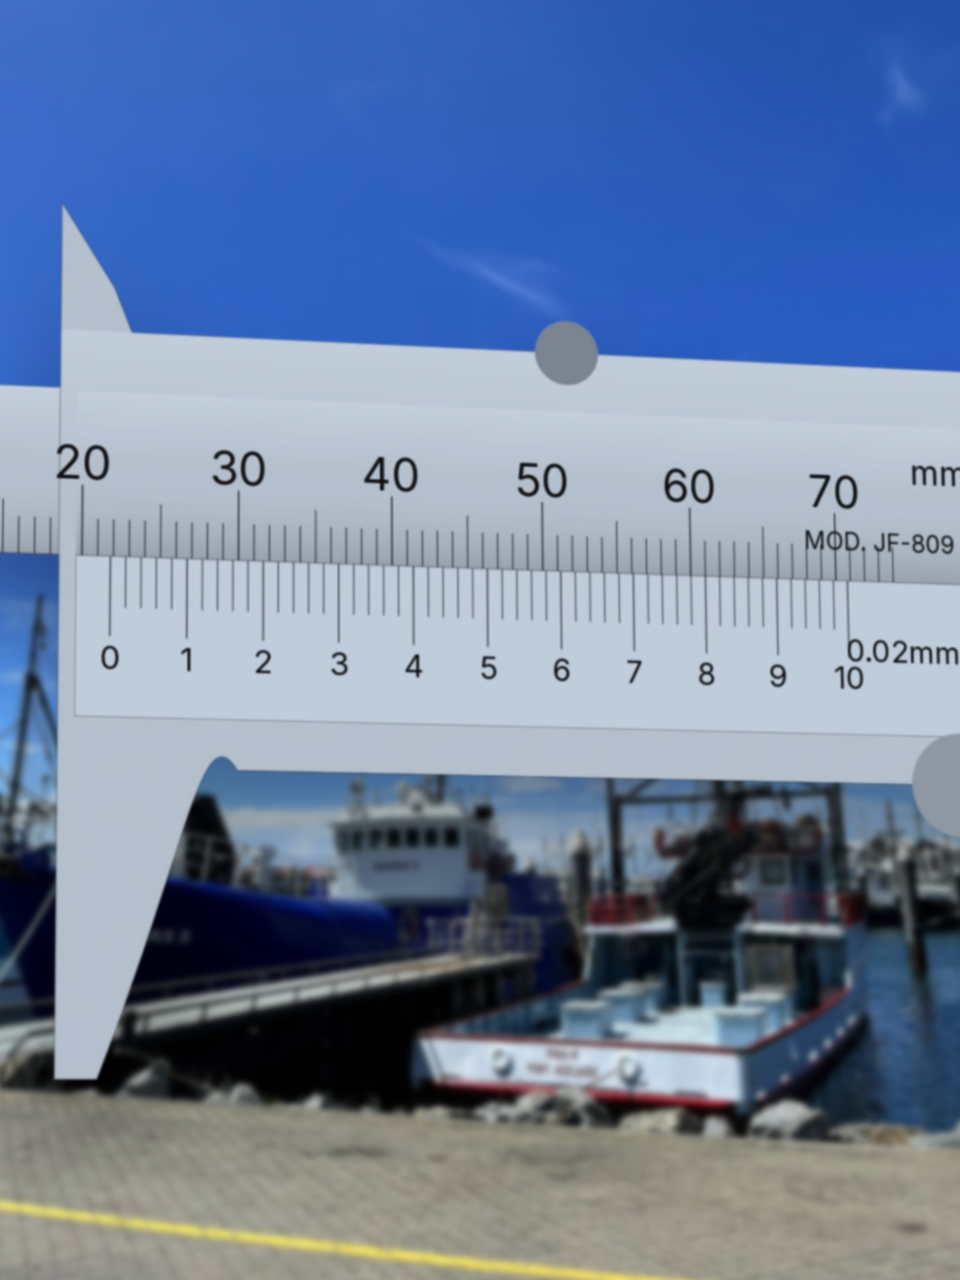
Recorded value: **21.8** mm
